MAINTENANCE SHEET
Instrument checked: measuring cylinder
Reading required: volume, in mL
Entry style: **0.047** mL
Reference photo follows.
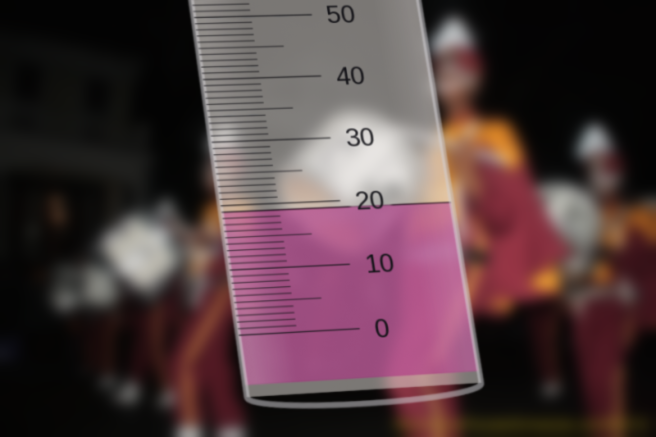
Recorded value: **19** mL
